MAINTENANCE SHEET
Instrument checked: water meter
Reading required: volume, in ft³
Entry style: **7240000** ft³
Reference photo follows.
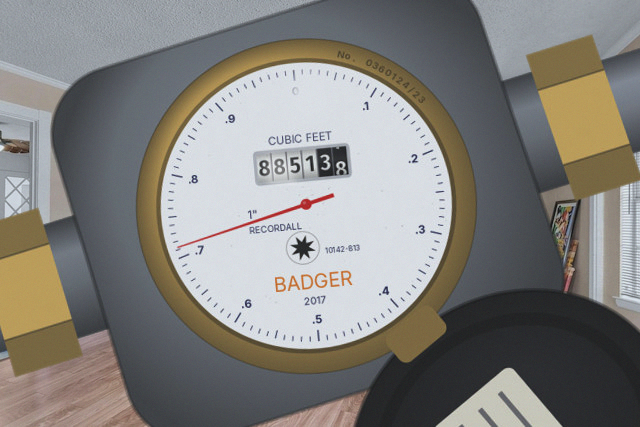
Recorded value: **885137.71** ft³
